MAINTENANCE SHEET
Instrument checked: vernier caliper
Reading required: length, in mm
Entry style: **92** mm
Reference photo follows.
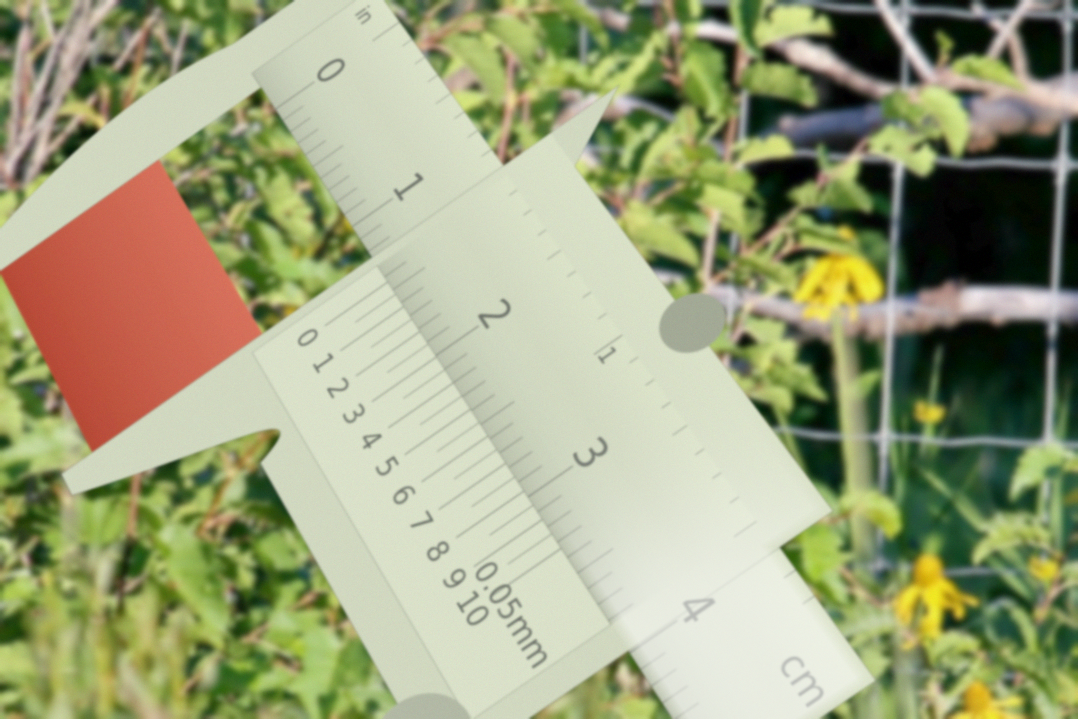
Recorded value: **14.4** mm
